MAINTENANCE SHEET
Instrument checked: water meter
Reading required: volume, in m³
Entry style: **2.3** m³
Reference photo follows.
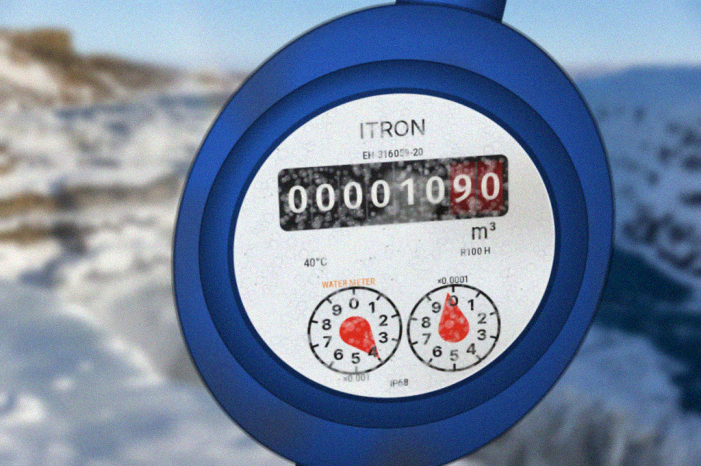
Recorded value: **10.9039** m³
